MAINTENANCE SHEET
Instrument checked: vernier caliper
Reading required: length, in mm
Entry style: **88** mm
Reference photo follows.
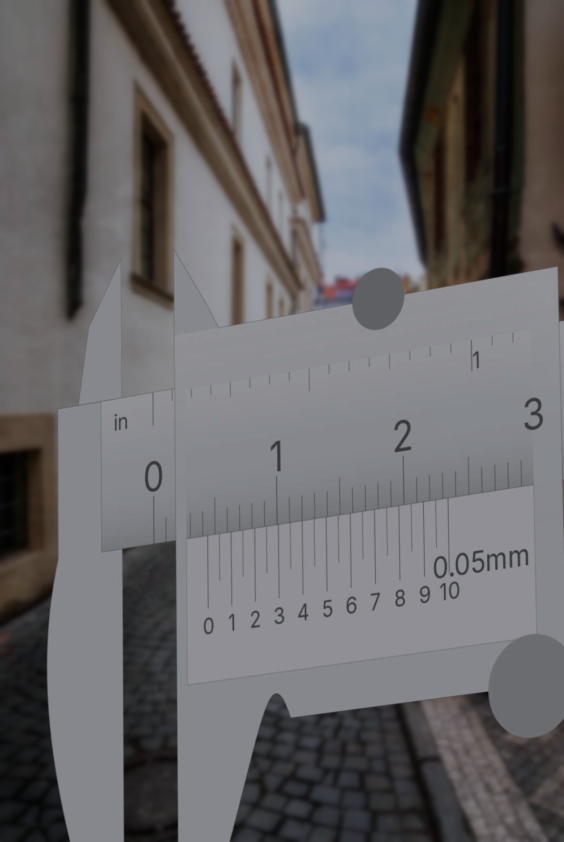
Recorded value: **4.4** mm
